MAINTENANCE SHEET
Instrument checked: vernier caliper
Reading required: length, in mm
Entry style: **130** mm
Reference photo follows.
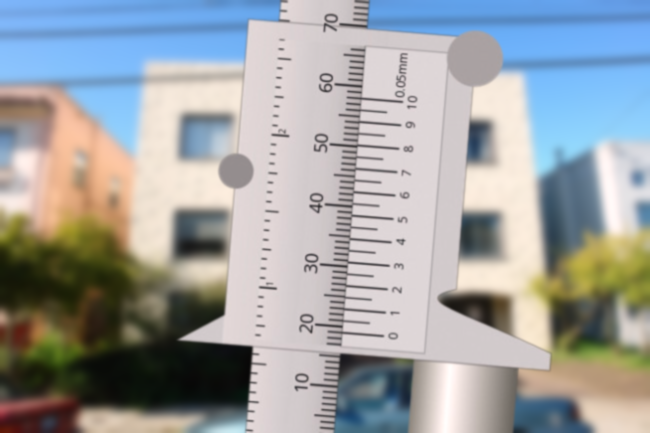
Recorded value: **19.0** mm
